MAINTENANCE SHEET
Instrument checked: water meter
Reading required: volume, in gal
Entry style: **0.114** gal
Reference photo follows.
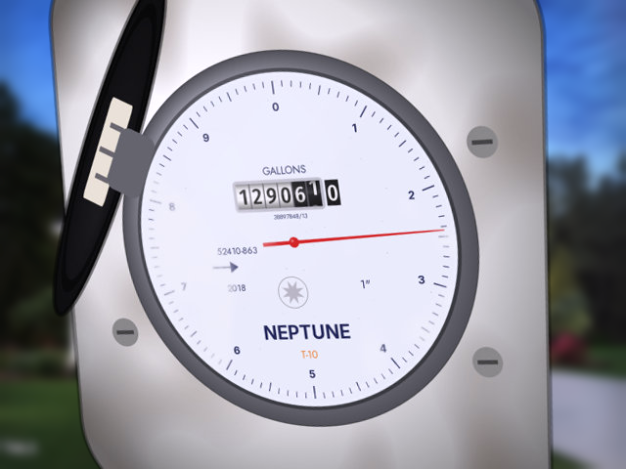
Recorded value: **1290612.4** gal
